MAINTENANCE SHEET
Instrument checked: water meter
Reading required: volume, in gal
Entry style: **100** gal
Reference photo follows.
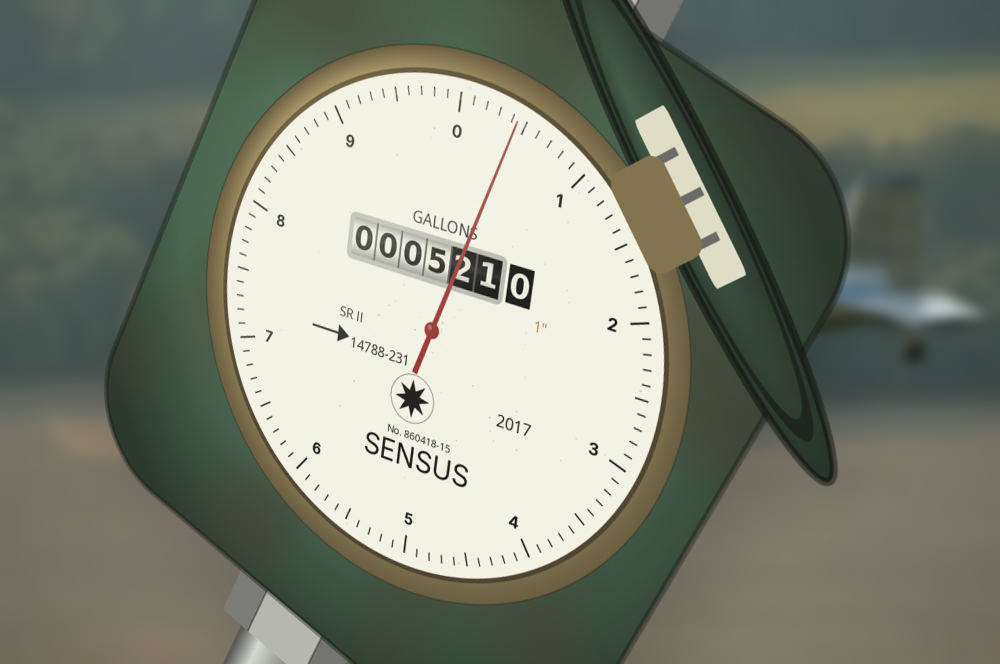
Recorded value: **5210.4** gal
